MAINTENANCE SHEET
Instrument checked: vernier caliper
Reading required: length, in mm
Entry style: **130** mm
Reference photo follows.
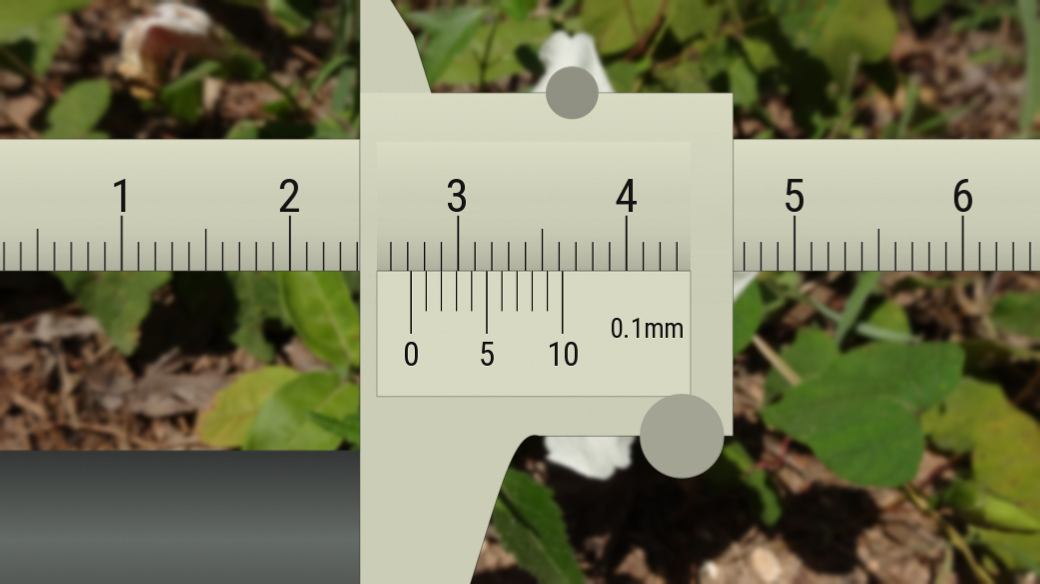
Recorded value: **27.2** mm
